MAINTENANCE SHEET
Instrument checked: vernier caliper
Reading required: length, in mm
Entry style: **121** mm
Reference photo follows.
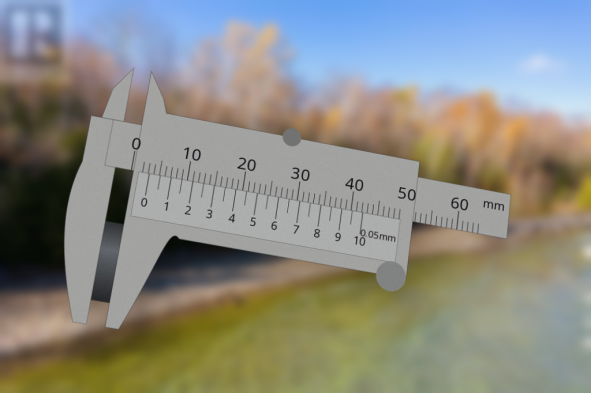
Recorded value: **3.2** mm
